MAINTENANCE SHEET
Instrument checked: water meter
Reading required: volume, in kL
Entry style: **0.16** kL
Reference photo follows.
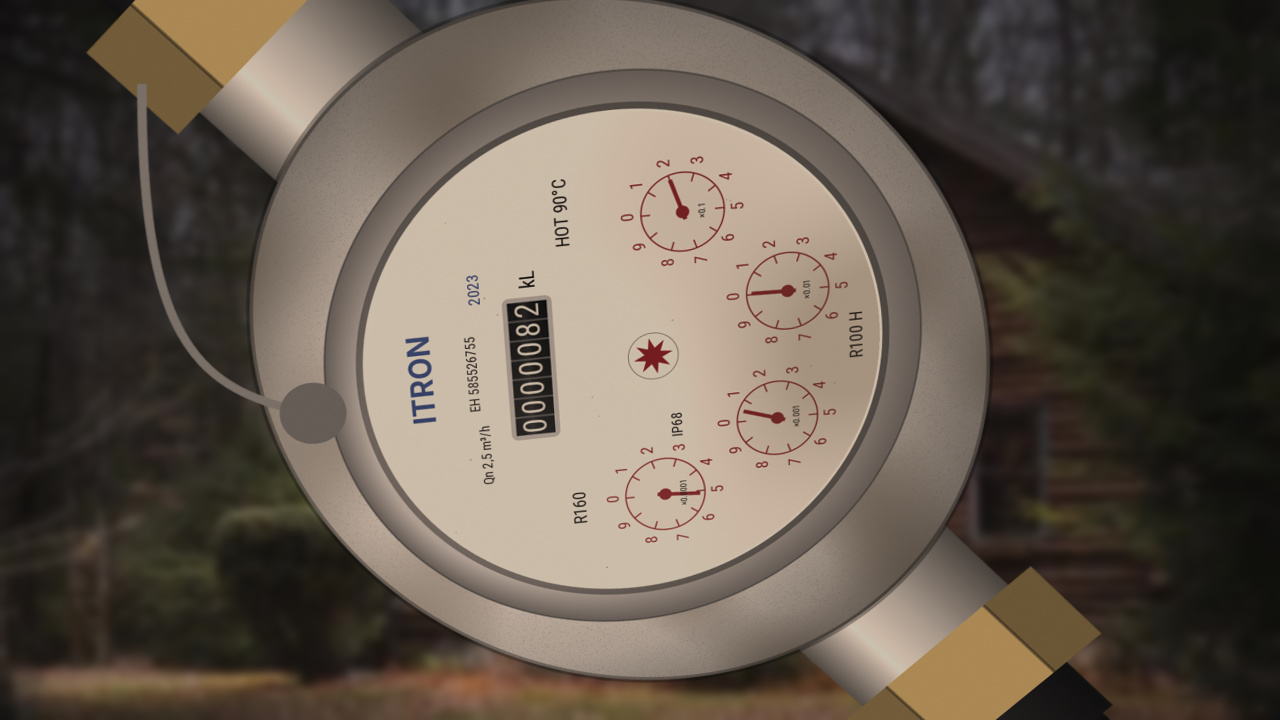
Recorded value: **82.2005** kL
